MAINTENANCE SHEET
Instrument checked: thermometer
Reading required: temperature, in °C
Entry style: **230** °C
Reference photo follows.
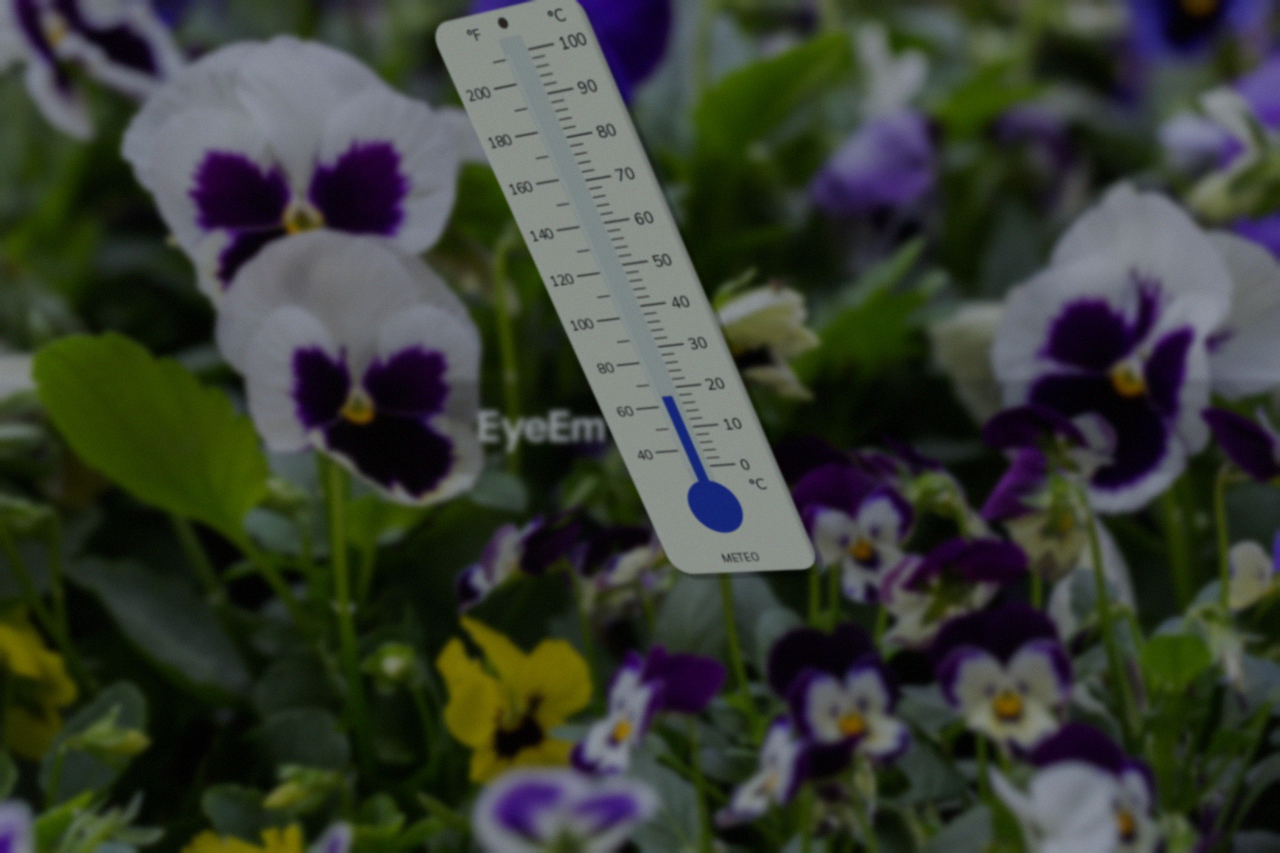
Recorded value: **18** °C
